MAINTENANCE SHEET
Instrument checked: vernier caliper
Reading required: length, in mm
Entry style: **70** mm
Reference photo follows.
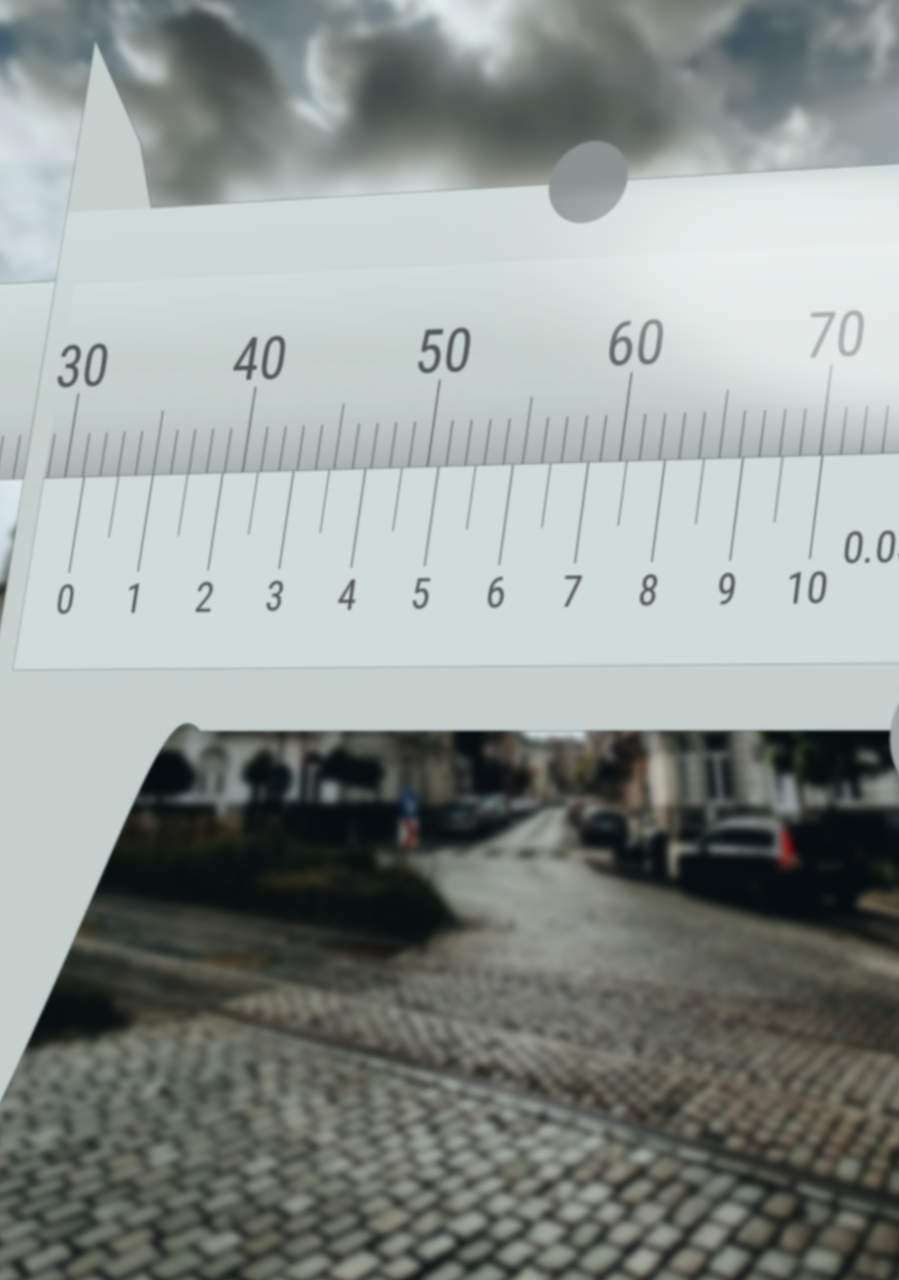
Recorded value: **31.1** mm
